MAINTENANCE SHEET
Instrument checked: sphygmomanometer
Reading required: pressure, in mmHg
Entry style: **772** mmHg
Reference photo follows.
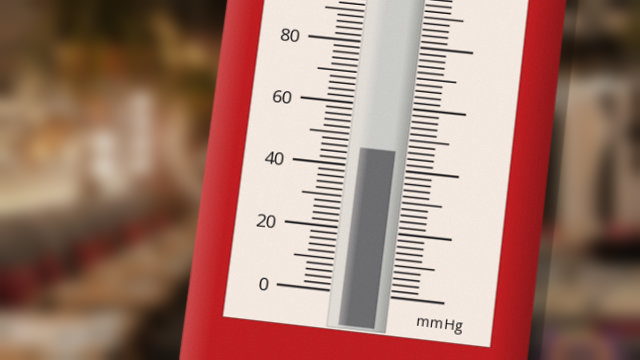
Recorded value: **46** mmHg
